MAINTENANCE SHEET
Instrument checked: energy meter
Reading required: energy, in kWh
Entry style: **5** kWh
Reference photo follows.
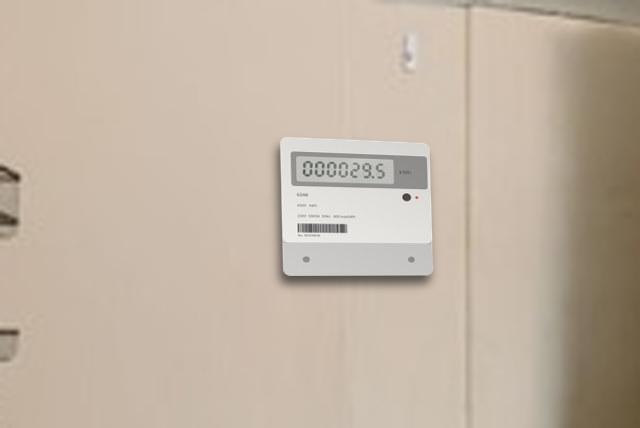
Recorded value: **29.5** kWh
